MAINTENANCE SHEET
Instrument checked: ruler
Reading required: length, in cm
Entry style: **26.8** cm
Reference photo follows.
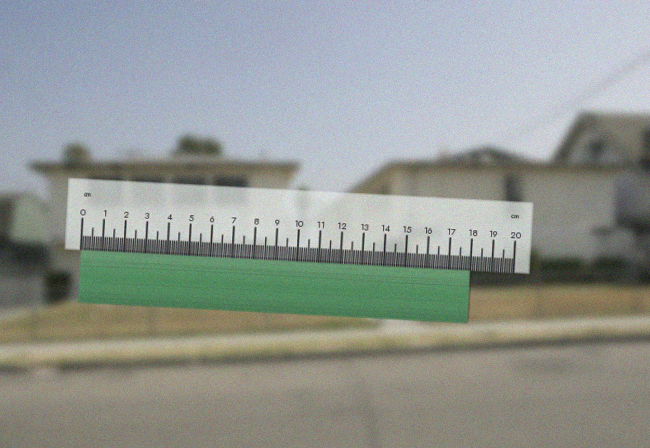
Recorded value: **18** cm
